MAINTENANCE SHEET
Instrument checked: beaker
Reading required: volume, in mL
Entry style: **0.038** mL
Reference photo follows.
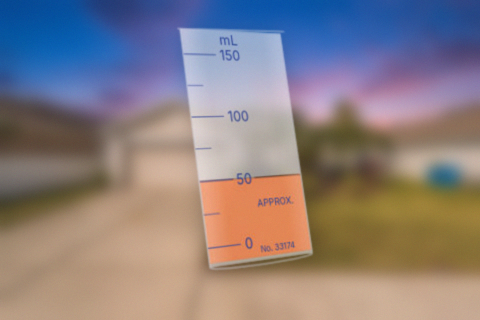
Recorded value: **50** mL
